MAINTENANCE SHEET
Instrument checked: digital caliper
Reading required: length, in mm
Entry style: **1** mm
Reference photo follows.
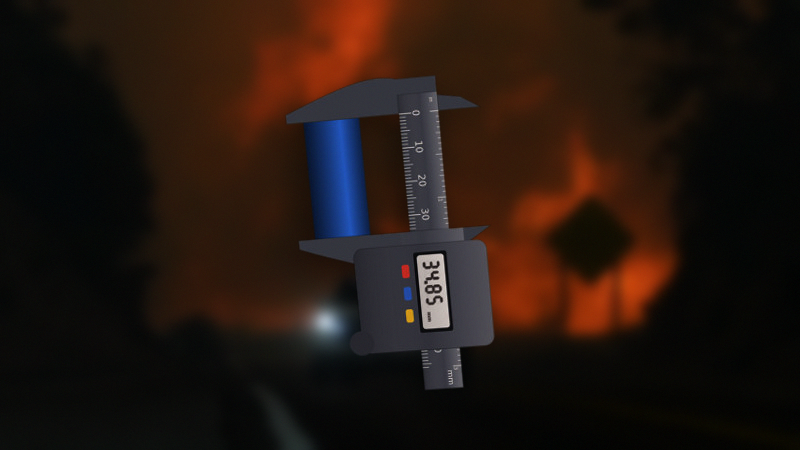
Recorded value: **34.85** mm
